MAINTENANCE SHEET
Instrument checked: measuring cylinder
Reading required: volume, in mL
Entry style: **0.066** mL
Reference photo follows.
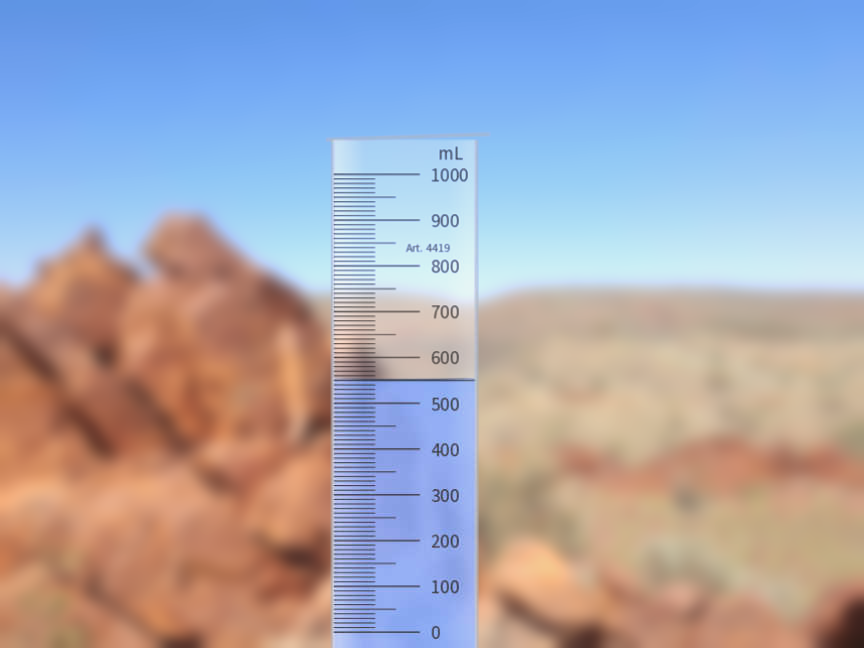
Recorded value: **550** mL
